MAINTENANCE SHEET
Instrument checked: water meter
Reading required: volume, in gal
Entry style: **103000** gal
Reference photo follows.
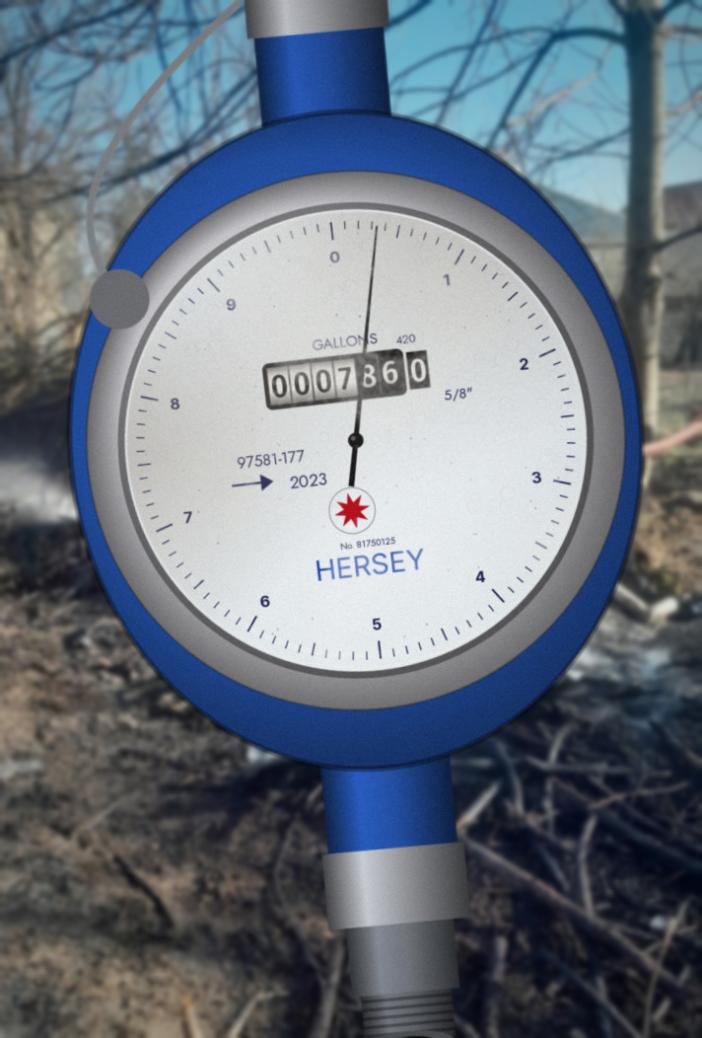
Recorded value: **7860.3** gal
